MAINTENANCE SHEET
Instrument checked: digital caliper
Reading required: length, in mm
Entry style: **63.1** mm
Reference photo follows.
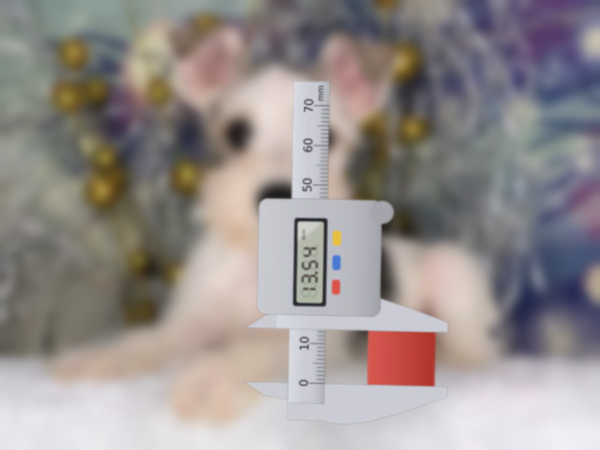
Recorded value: **13.54** mm
